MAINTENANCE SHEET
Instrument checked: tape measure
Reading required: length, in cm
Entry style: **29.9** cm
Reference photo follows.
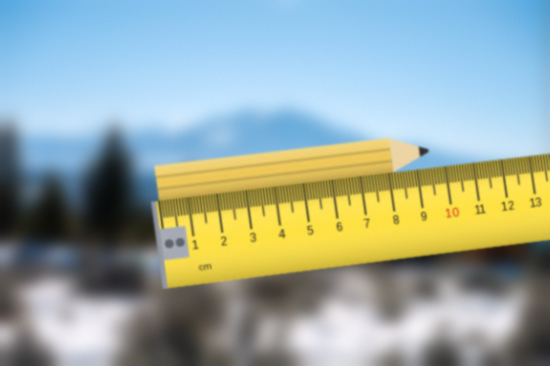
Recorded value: **9.5** cm
